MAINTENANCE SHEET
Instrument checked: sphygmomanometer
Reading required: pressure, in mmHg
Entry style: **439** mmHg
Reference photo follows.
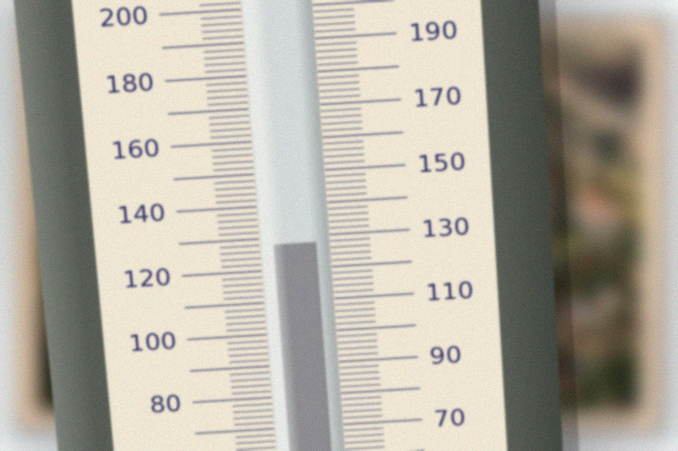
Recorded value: **128** mmHg
